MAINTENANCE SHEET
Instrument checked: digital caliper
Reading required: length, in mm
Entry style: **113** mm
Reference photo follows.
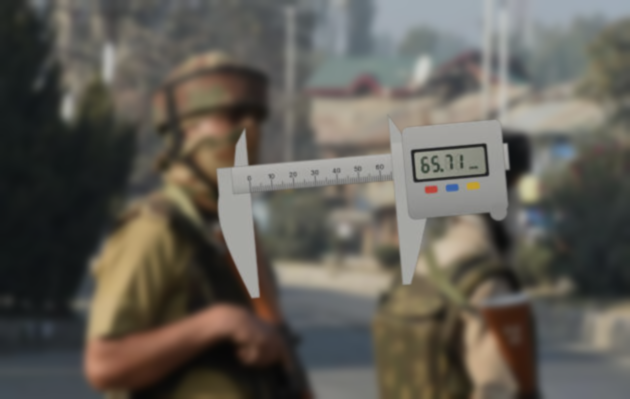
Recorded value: **65.71** mm
